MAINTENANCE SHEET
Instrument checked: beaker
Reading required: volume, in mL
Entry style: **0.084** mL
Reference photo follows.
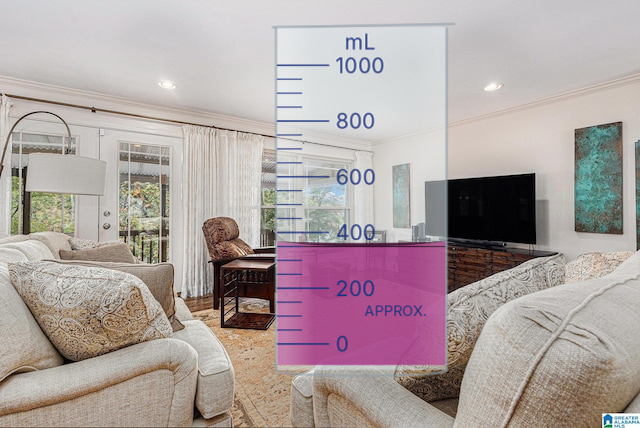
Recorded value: **350** mL
